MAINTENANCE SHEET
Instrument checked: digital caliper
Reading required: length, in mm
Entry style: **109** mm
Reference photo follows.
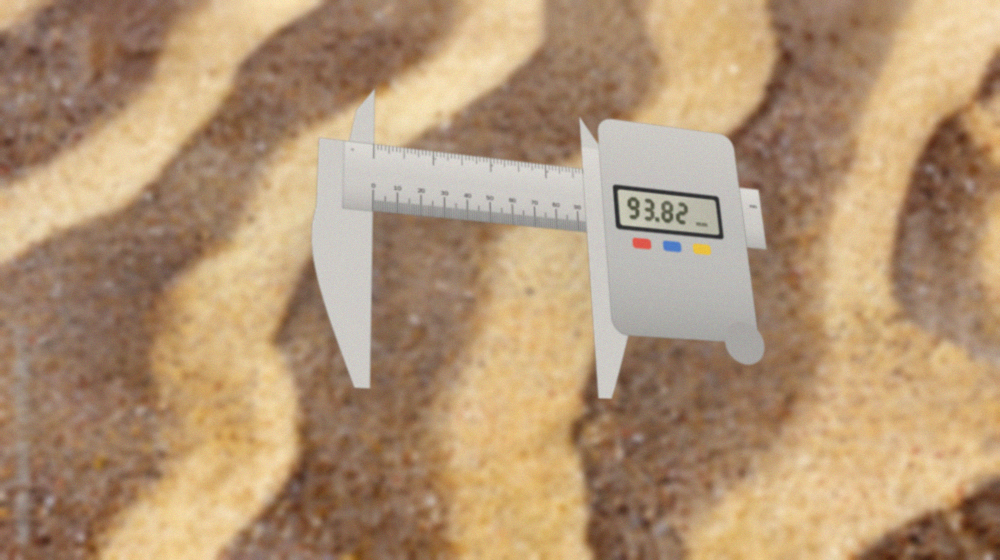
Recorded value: **93.82** mm
